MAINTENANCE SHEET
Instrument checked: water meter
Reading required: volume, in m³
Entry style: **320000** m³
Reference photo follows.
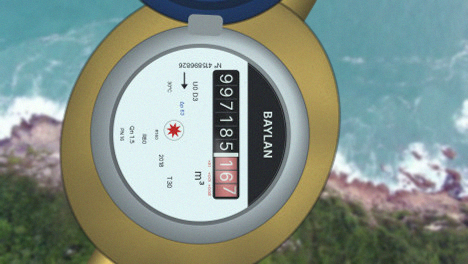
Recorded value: **997185.167** m³
